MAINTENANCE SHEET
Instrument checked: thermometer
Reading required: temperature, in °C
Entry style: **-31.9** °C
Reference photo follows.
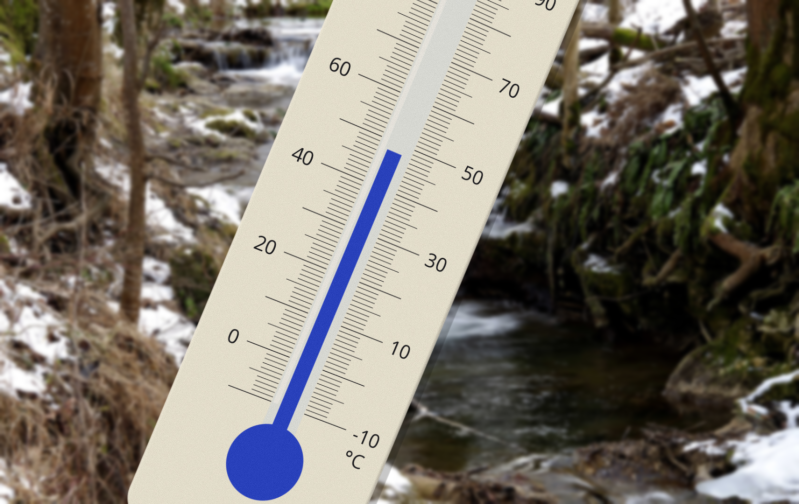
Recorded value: **48** °C
